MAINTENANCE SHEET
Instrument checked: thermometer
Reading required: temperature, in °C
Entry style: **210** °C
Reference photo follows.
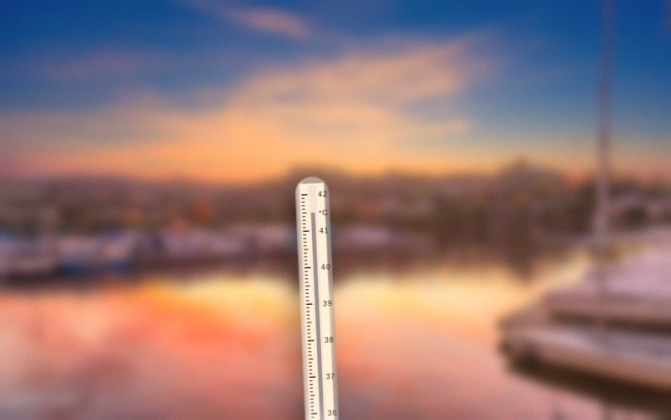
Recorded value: **41.5** °C
